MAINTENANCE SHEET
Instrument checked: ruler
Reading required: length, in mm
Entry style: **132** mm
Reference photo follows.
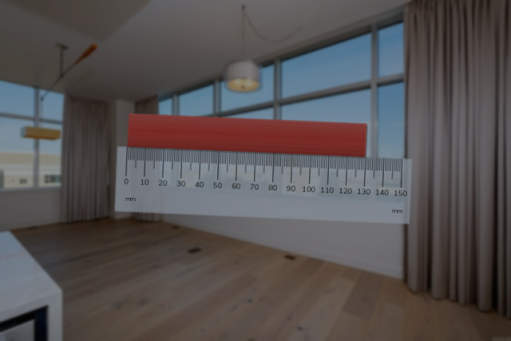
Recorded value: **130** mm
